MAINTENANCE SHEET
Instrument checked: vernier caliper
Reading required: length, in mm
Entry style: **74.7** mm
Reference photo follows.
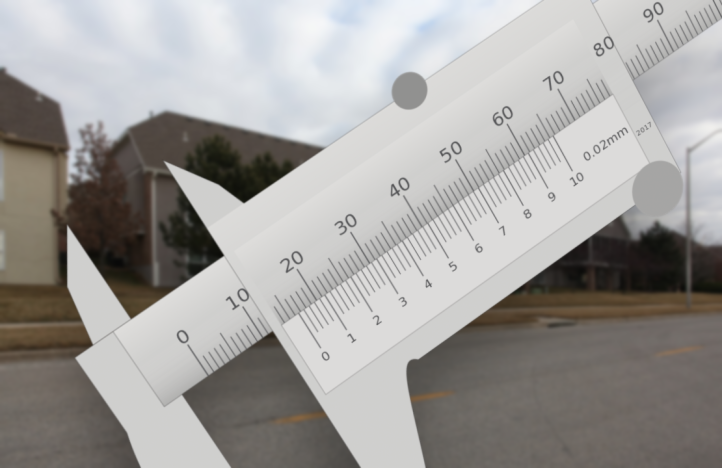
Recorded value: **16.6** mm
